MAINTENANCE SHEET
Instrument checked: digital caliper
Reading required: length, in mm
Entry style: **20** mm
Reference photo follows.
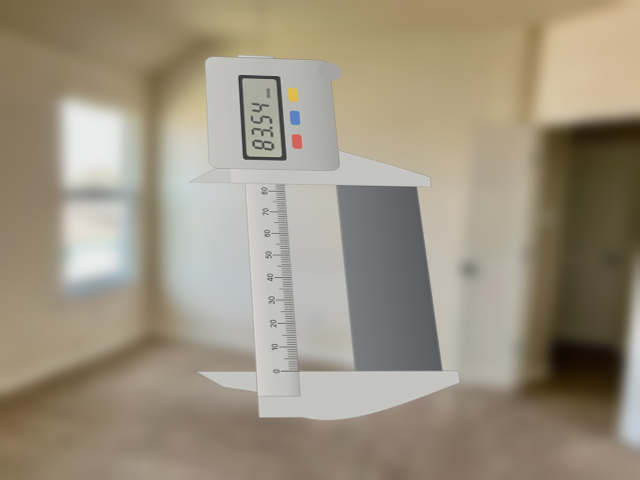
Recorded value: **83.54** mm
